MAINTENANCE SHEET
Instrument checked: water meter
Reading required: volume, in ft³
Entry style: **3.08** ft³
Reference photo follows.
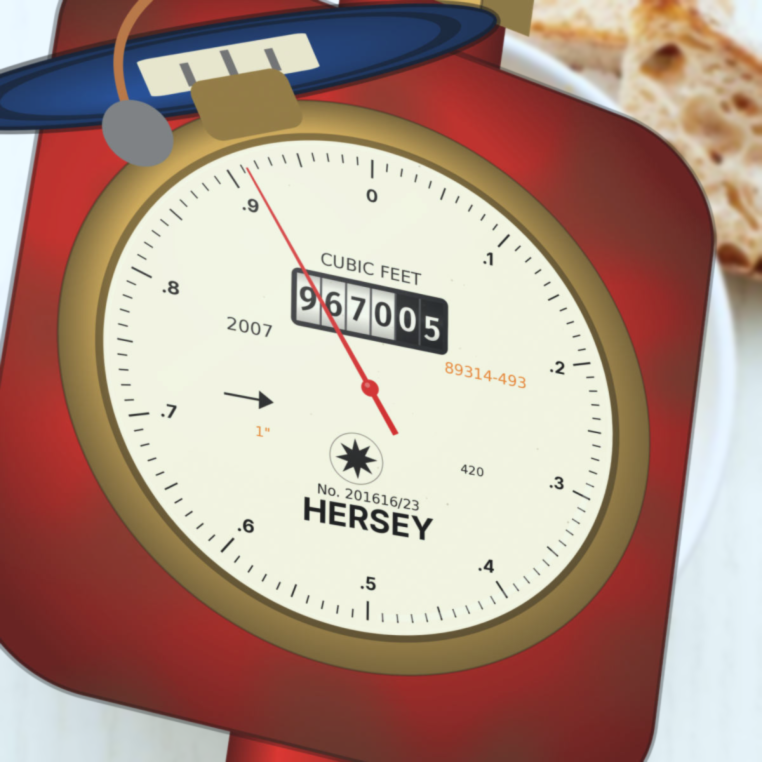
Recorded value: **967004.91** ft³
